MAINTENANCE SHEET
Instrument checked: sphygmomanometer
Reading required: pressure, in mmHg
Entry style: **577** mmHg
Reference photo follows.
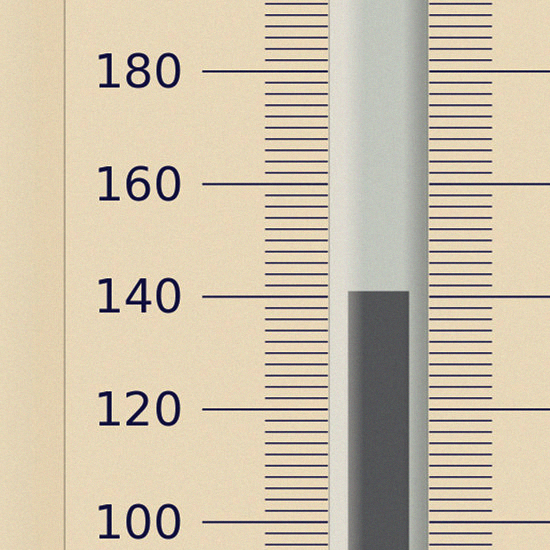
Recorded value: **141** mmHg
